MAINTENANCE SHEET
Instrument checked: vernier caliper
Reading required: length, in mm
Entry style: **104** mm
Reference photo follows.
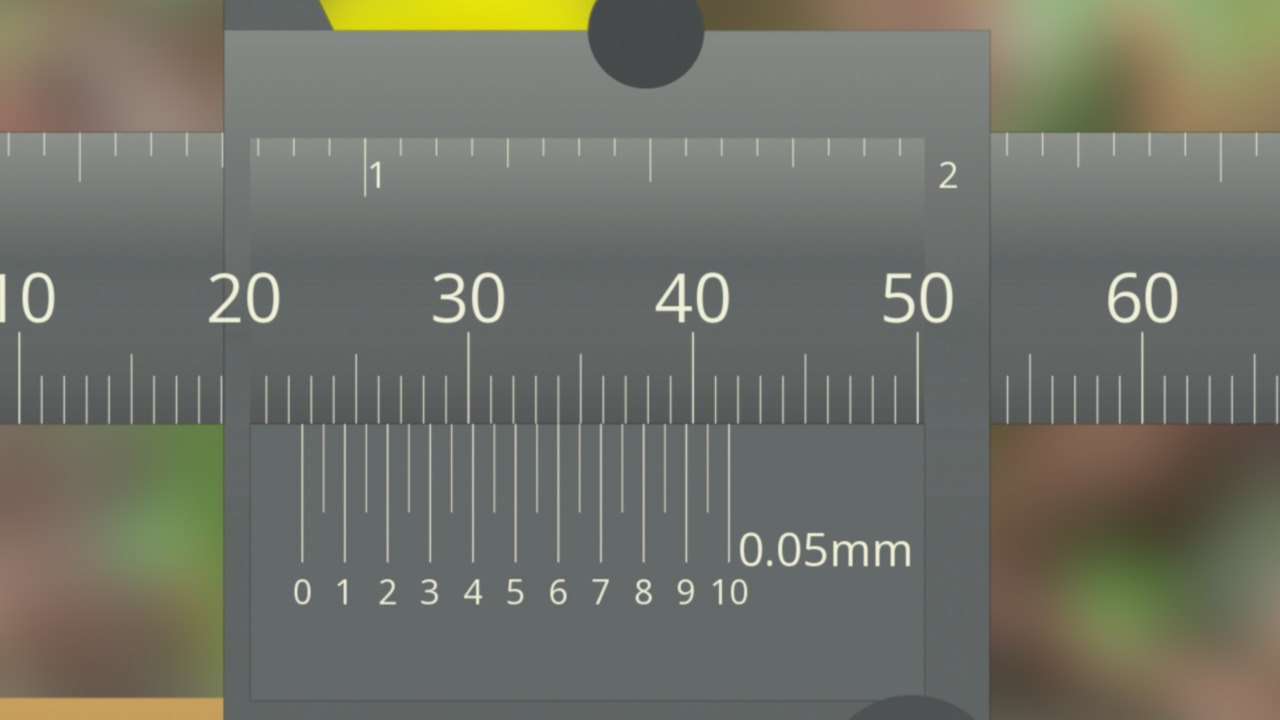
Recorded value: **22.6** mm
